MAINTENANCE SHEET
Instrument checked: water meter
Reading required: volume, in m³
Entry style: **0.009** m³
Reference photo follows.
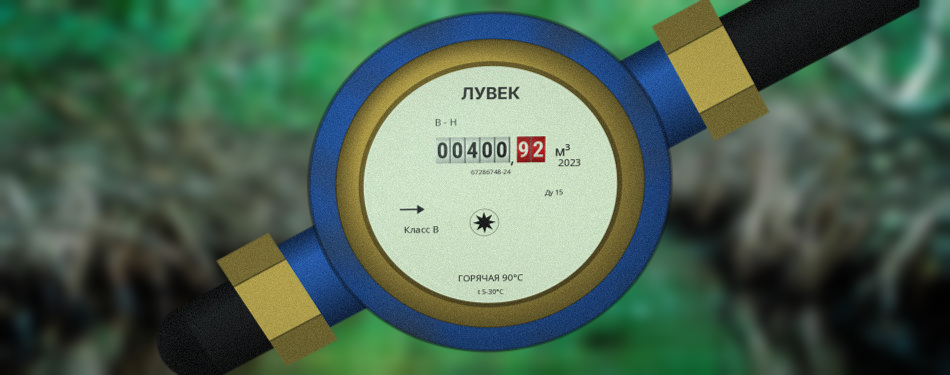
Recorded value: **400.92** m³
